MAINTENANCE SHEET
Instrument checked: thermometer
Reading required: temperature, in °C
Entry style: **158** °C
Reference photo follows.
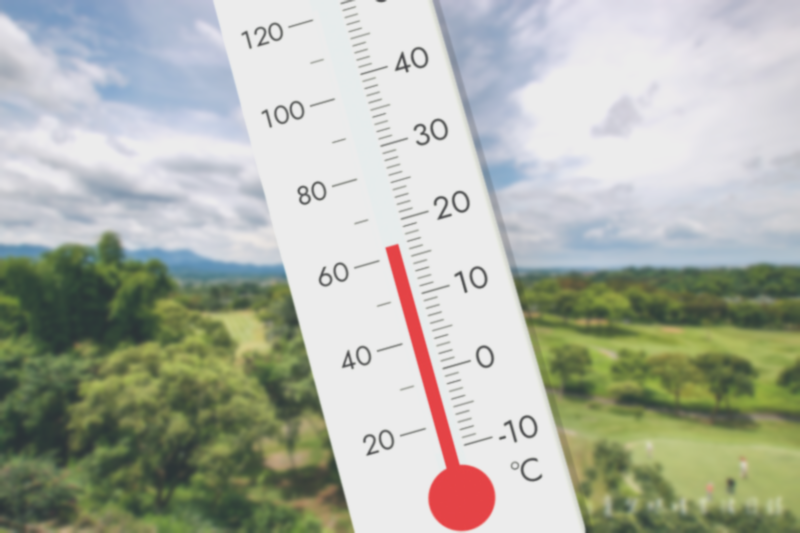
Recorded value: **17** °C
